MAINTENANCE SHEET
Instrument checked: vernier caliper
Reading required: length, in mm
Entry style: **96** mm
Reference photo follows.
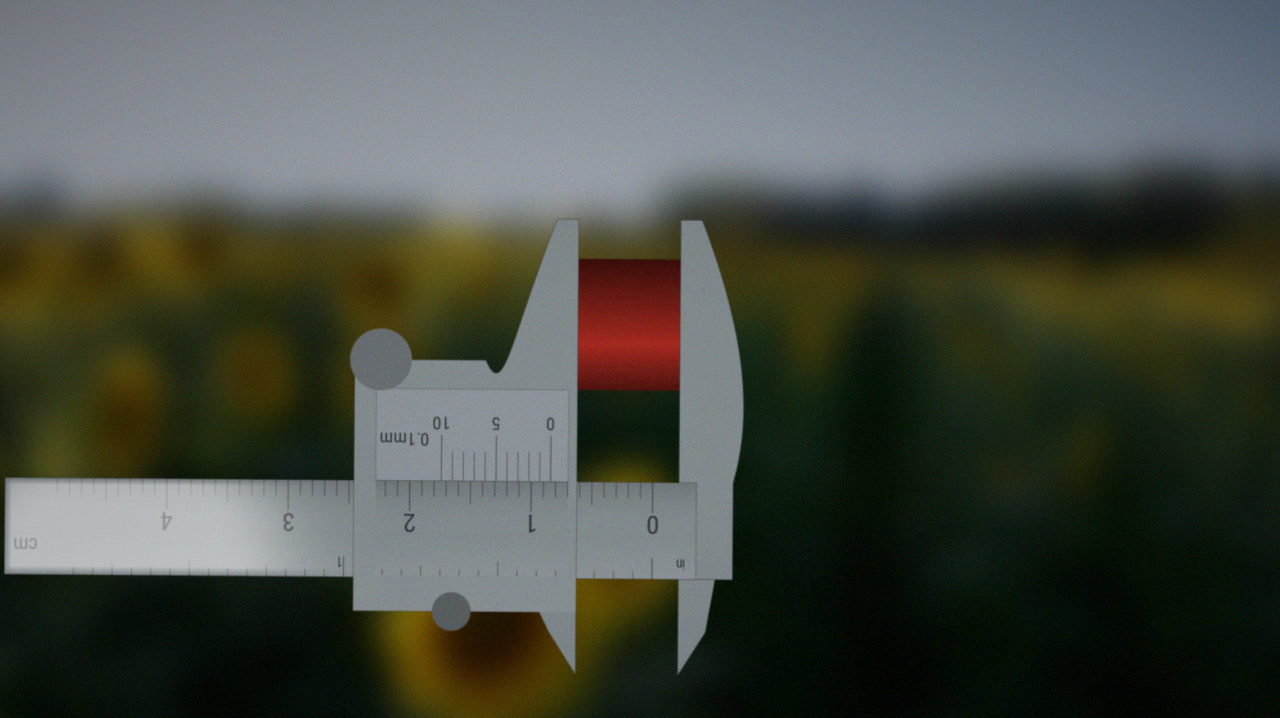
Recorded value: **8.4** mm
